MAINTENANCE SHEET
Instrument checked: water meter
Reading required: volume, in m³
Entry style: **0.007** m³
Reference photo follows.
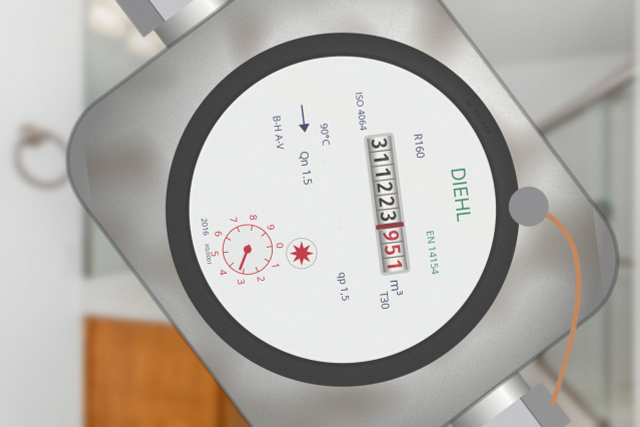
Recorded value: **311223.9513** m³
